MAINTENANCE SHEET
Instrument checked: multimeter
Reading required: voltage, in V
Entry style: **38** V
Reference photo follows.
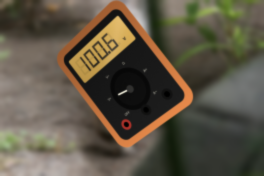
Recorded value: **100.6** V
